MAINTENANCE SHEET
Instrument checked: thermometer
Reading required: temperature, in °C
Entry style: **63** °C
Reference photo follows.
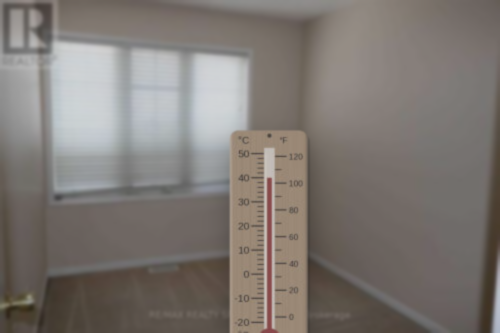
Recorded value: **40** °C
